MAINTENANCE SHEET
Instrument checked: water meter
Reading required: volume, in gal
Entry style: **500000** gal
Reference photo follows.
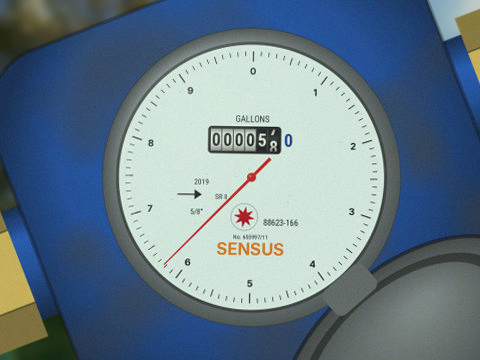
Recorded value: **576.2** gal
